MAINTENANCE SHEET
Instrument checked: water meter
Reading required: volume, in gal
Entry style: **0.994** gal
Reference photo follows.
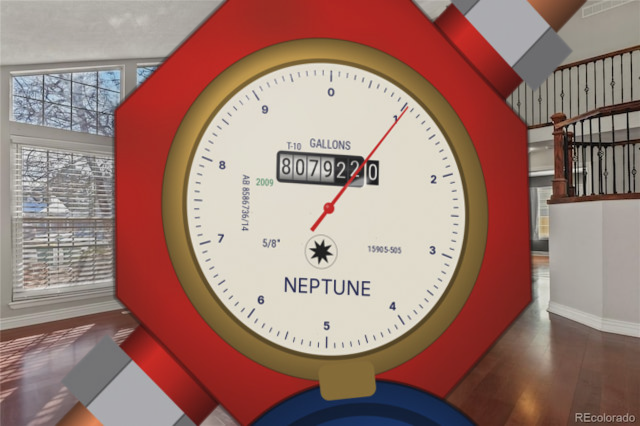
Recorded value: **8079221.0** gal
